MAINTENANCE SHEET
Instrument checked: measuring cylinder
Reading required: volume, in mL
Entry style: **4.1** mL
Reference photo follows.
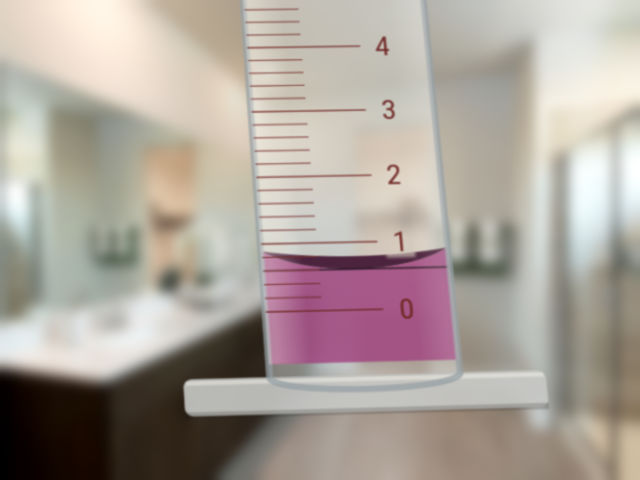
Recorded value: **0.6** mL
